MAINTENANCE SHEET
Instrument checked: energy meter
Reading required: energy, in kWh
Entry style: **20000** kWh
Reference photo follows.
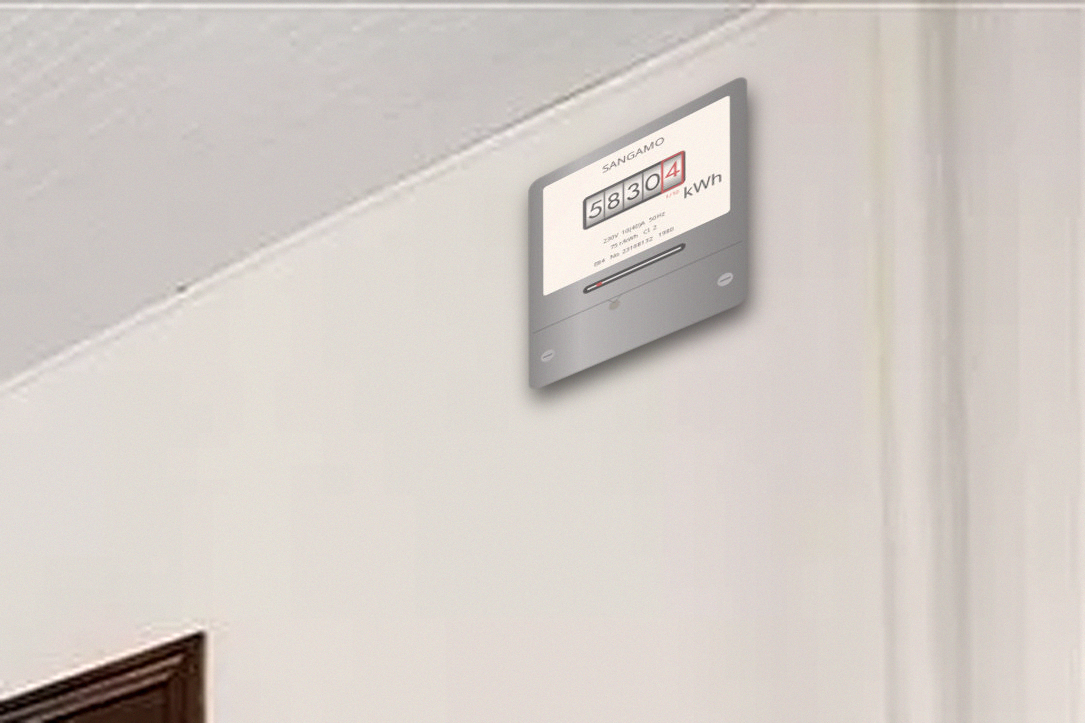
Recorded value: **5830.4** kWh
